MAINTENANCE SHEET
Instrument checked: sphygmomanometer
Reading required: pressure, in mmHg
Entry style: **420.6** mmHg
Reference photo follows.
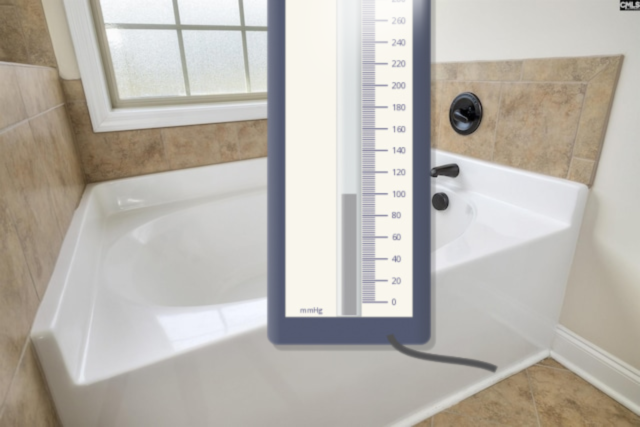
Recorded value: **100** mmHg
